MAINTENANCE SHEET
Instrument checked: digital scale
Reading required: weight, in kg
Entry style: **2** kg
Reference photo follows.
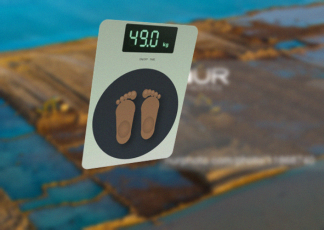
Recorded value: **49.0** kg
